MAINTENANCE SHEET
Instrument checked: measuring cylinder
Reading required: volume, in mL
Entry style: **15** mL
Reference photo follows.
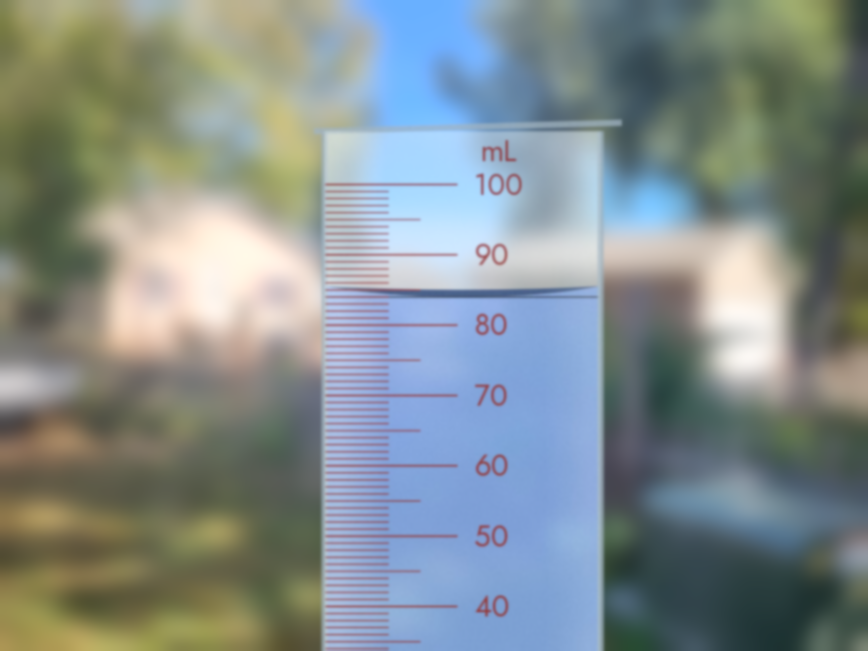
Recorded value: **84** mL
